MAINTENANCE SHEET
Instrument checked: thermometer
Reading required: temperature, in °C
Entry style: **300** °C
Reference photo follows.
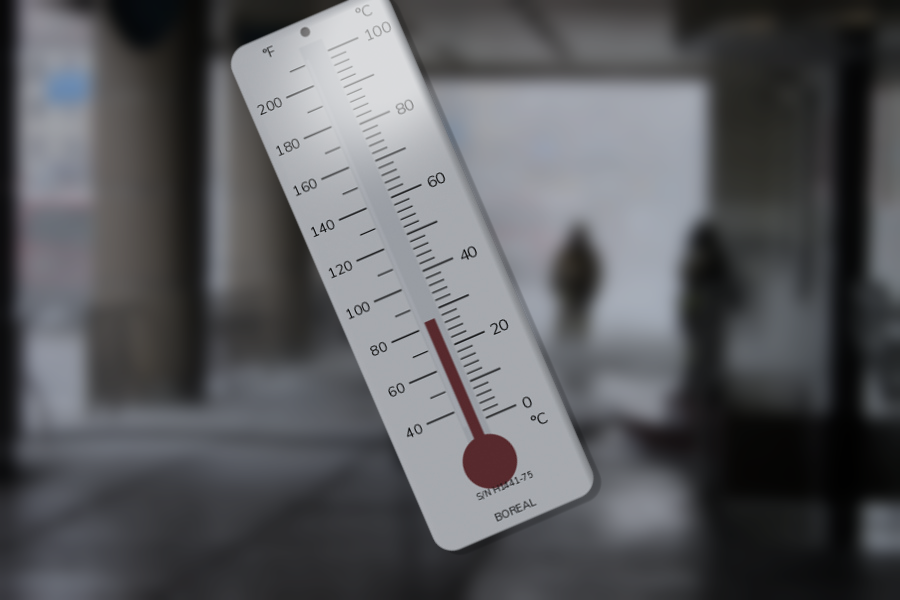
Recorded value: **28** °C
